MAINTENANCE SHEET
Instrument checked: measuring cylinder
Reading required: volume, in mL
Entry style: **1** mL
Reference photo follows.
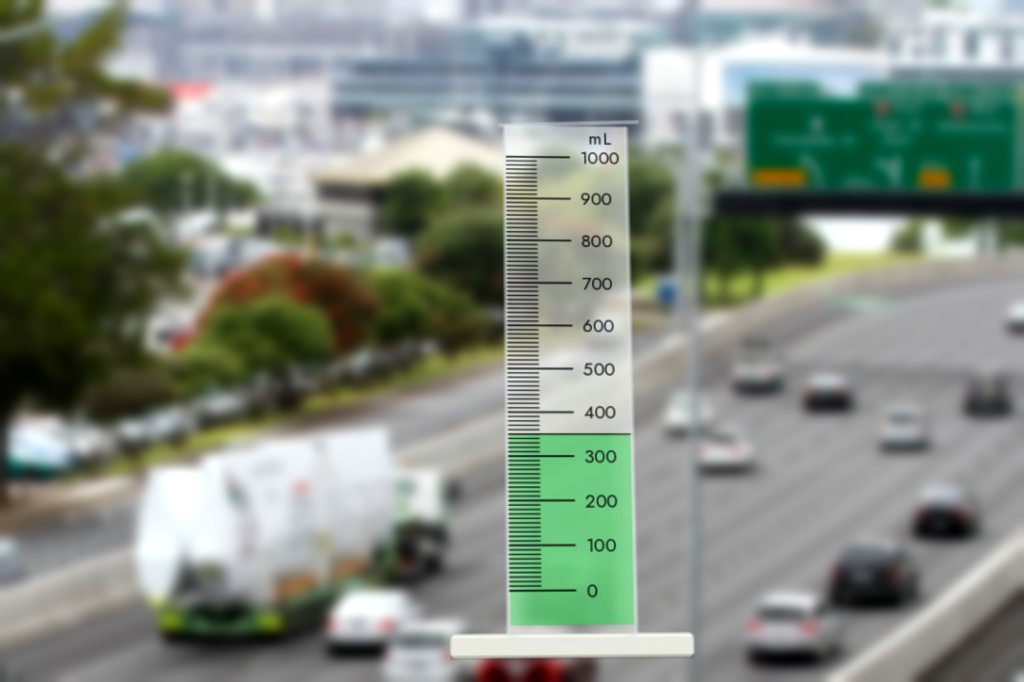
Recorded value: **350** mL
